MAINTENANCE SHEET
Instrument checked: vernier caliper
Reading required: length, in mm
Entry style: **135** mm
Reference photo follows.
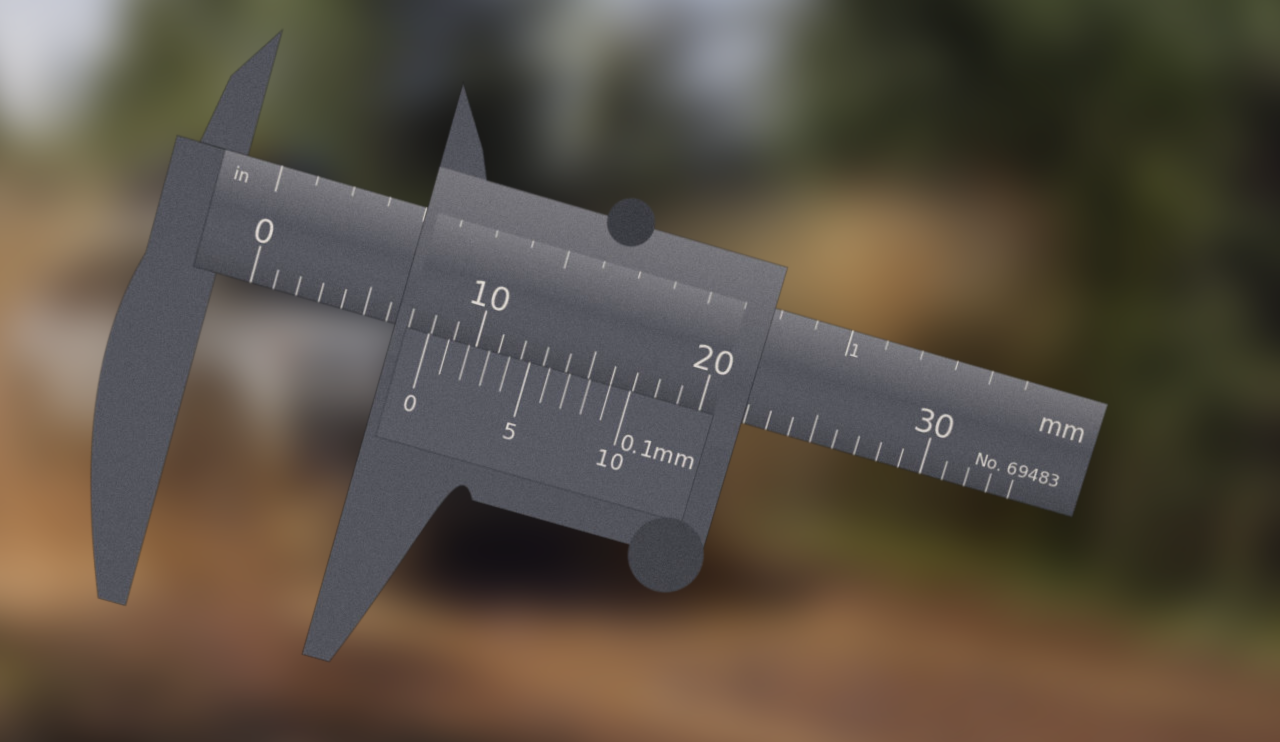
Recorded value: **7.9** mm
